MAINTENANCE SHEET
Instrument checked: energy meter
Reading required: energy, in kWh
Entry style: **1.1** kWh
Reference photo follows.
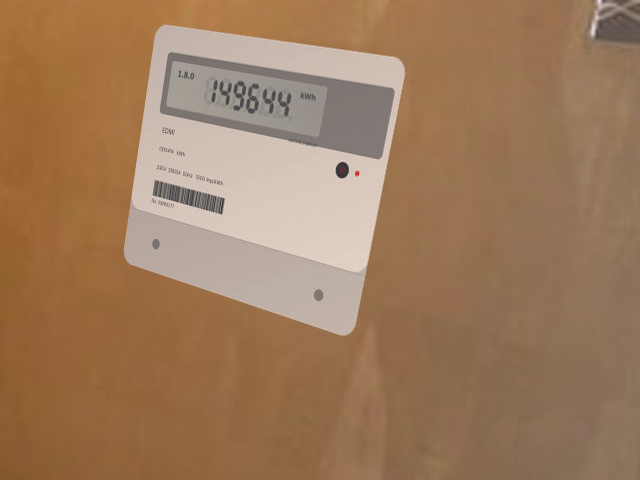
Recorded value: **149644** kWh
